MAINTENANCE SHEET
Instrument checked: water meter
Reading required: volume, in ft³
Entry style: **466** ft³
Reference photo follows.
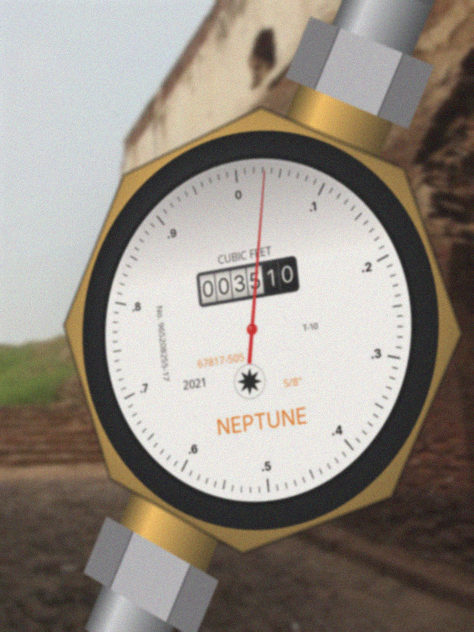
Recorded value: **3510.03** ft³
